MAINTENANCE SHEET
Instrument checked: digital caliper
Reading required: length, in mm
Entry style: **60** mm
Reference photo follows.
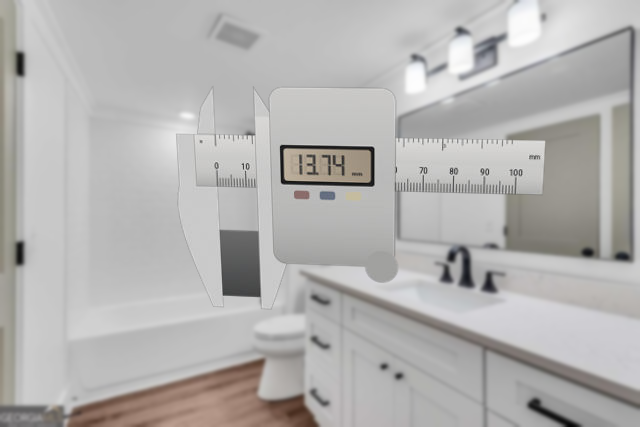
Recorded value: **13.74** mm
